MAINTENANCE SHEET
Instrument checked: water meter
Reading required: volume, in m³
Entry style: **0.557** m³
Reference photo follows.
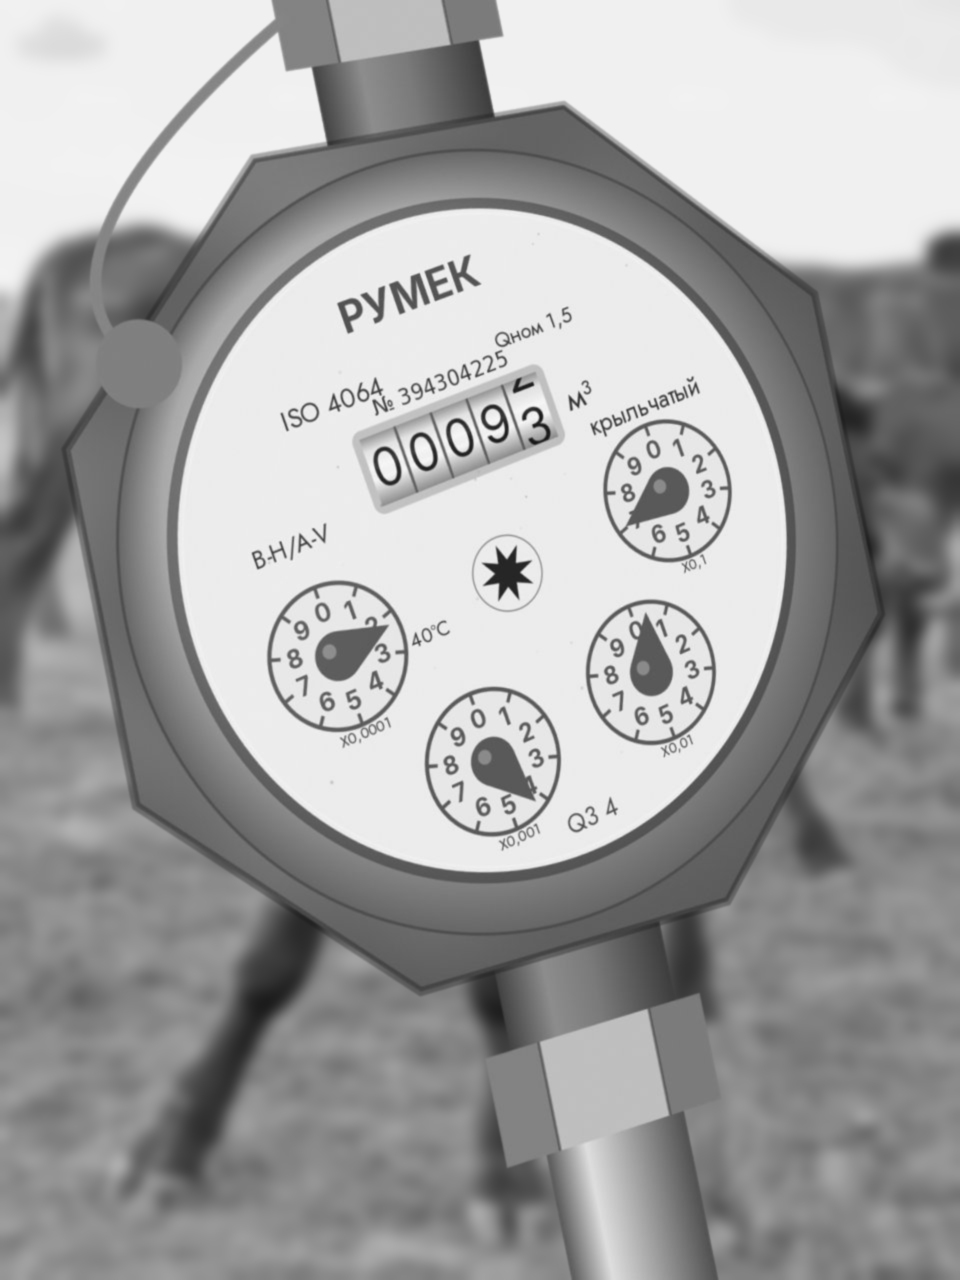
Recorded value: **92.7042** m³
